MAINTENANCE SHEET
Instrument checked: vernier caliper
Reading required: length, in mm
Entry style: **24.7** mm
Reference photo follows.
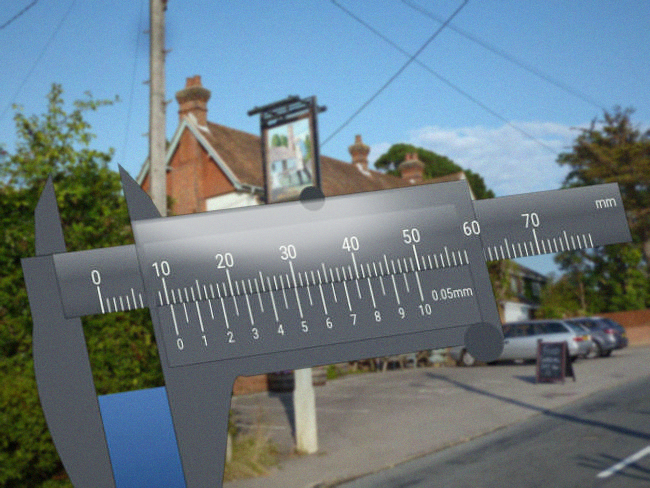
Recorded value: **10.4** mm
